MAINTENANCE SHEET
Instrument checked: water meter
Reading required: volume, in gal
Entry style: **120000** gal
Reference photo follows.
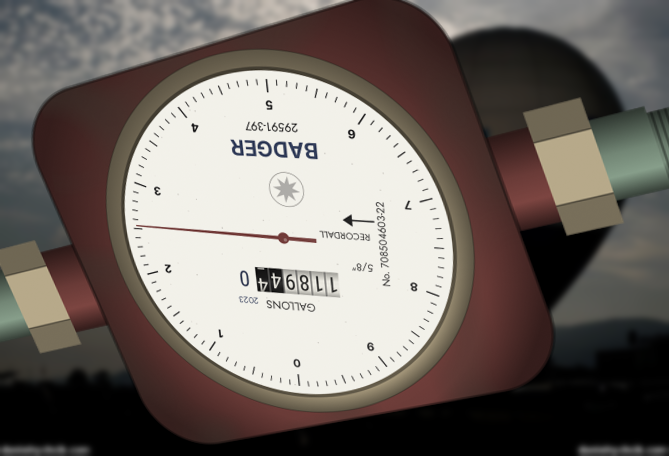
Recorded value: **1189442.5** gal
